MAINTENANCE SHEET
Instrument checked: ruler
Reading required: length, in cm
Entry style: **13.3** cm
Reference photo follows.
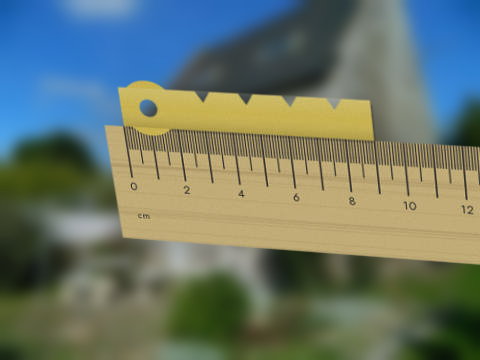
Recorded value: **9** cm
